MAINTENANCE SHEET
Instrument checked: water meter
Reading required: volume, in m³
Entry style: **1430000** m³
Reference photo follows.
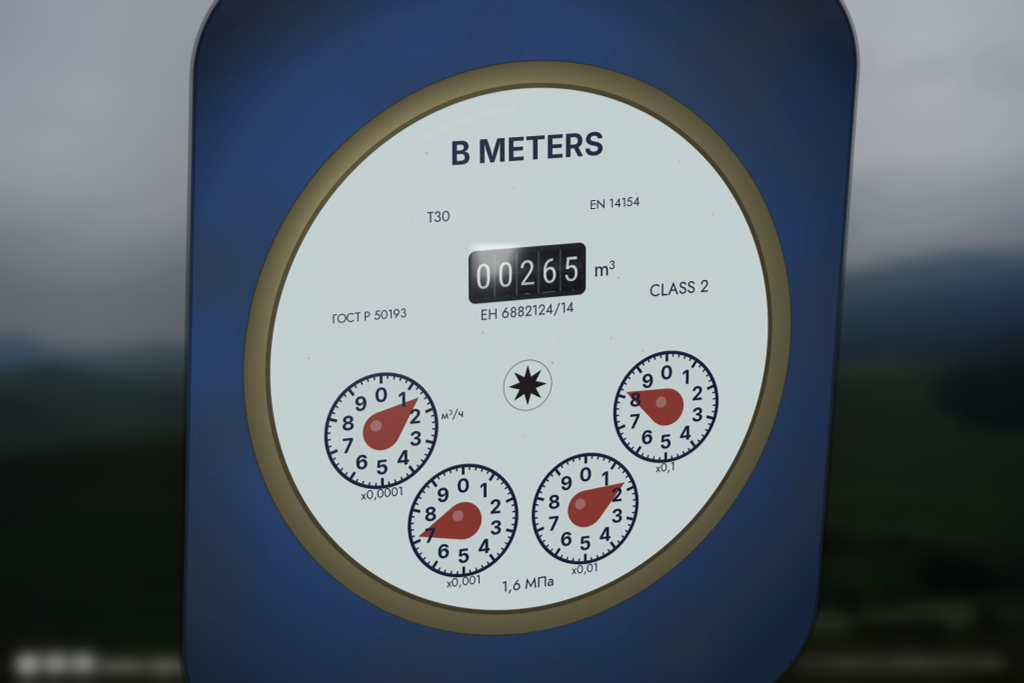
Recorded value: **265.8171** m³
